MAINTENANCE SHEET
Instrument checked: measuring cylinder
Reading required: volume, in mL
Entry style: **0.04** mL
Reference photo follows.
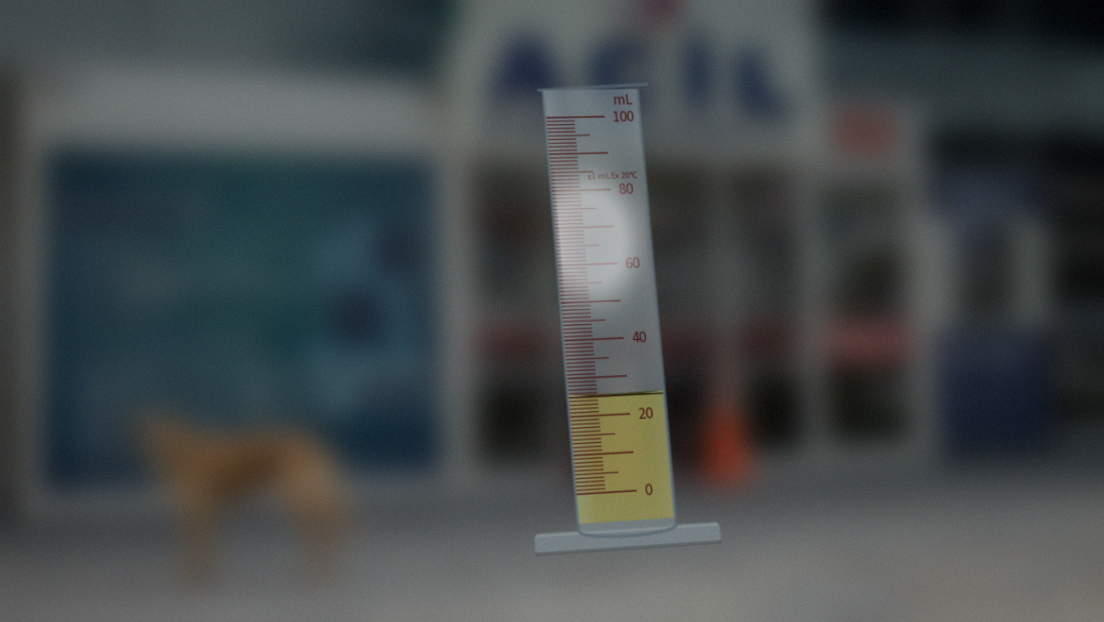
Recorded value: **25** mL
